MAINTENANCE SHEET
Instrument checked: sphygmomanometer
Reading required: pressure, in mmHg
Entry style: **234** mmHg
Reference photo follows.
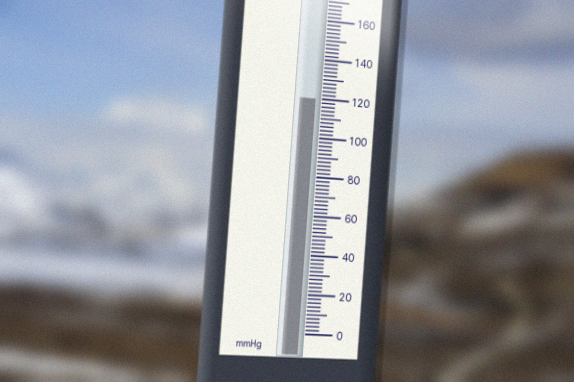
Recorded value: **120** mmHg
